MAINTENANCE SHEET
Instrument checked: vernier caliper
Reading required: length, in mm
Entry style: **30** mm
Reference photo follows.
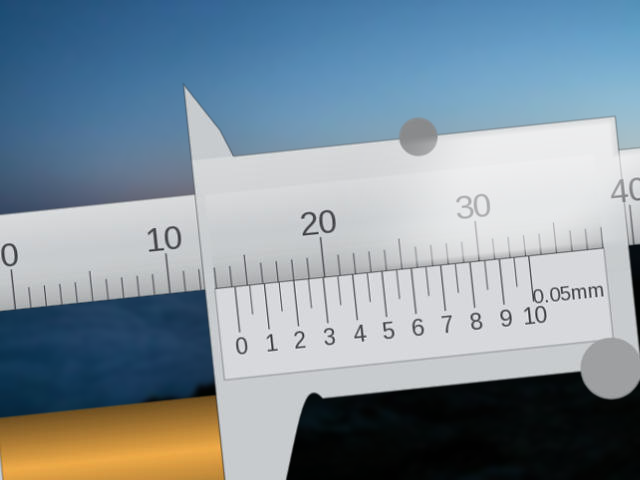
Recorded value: **14.2** mm
